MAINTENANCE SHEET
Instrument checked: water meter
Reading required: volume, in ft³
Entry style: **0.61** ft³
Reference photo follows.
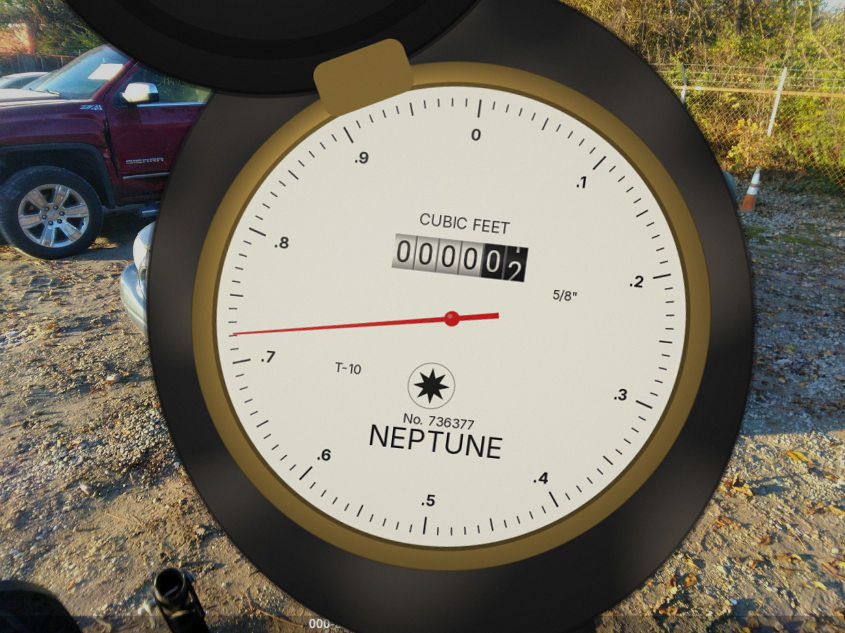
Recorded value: **1.72** ft³
